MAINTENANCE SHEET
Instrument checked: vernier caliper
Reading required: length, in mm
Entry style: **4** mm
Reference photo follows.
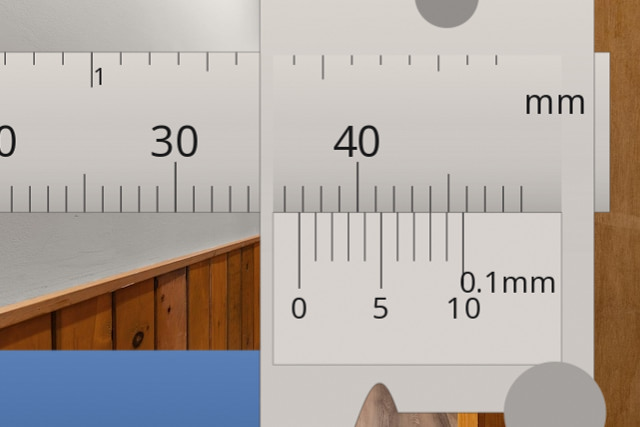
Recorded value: **36.8** mm
